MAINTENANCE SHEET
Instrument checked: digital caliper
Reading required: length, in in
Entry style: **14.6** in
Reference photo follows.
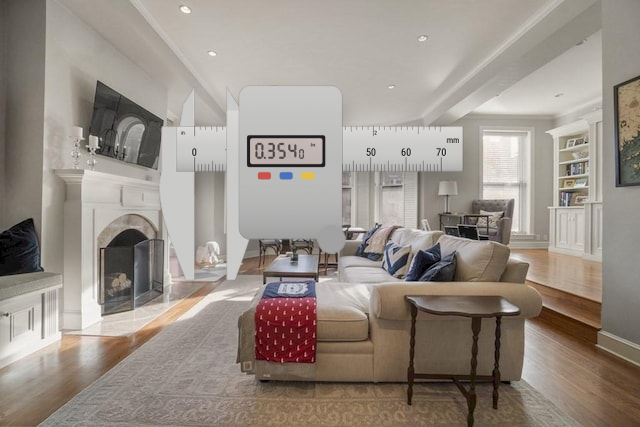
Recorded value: **0.3540** in
